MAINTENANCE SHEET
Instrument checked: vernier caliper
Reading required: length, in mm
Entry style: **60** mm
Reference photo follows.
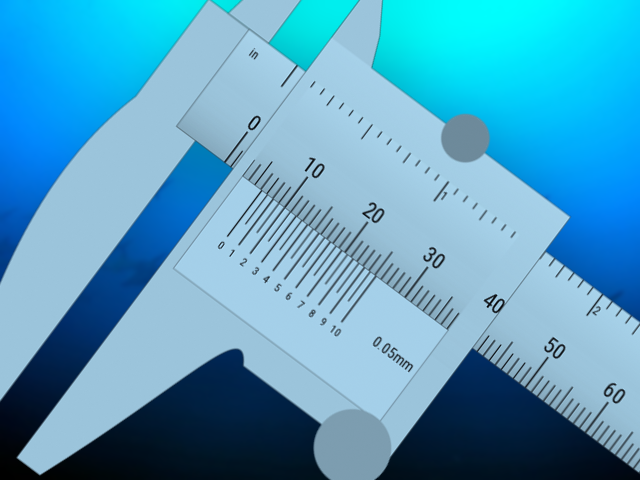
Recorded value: **6.2** mm
